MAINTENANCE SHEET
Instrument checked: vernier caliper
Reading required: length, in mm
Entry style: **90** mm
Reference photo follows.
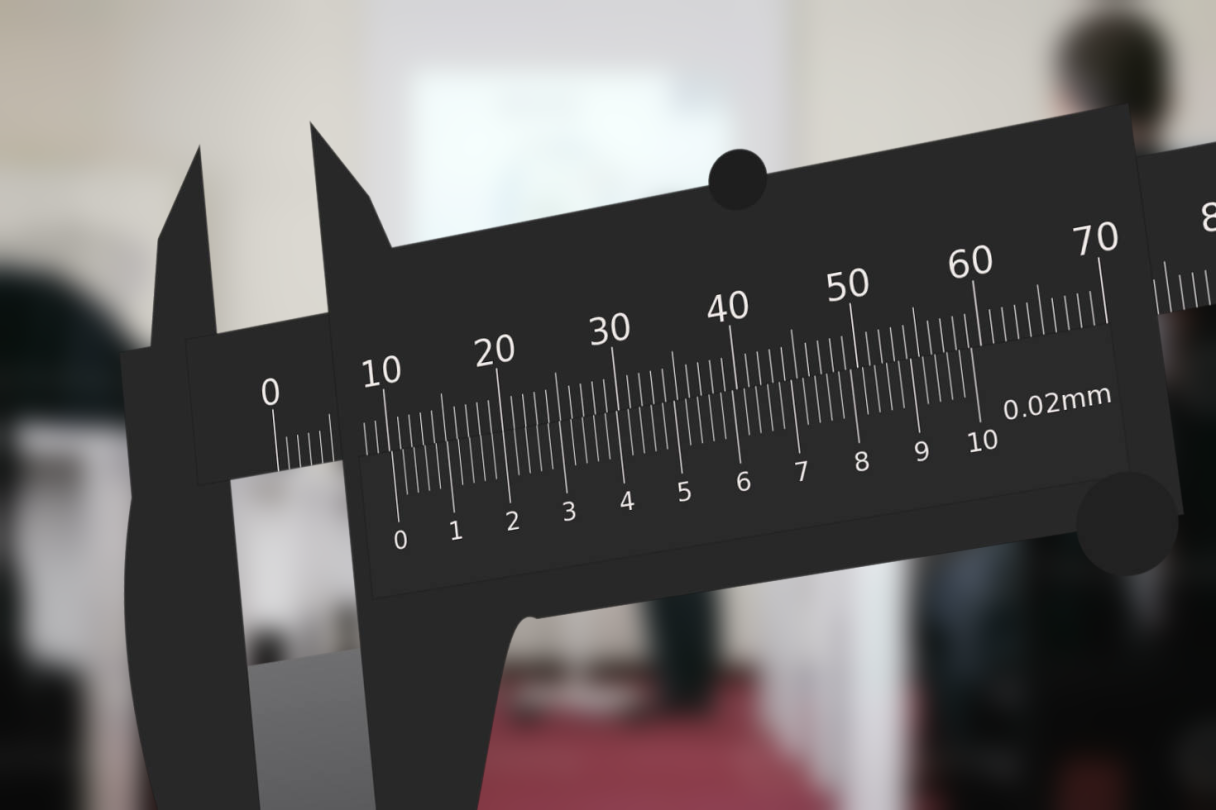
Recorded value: **10.2** mm
